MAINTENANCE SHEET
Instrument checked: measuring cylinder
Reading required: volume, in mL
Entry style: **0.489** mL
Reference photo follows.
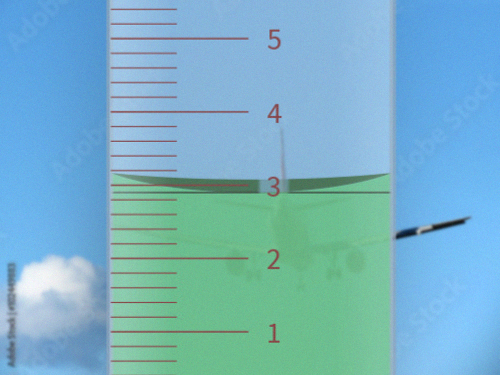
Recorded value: **2.9** mL
